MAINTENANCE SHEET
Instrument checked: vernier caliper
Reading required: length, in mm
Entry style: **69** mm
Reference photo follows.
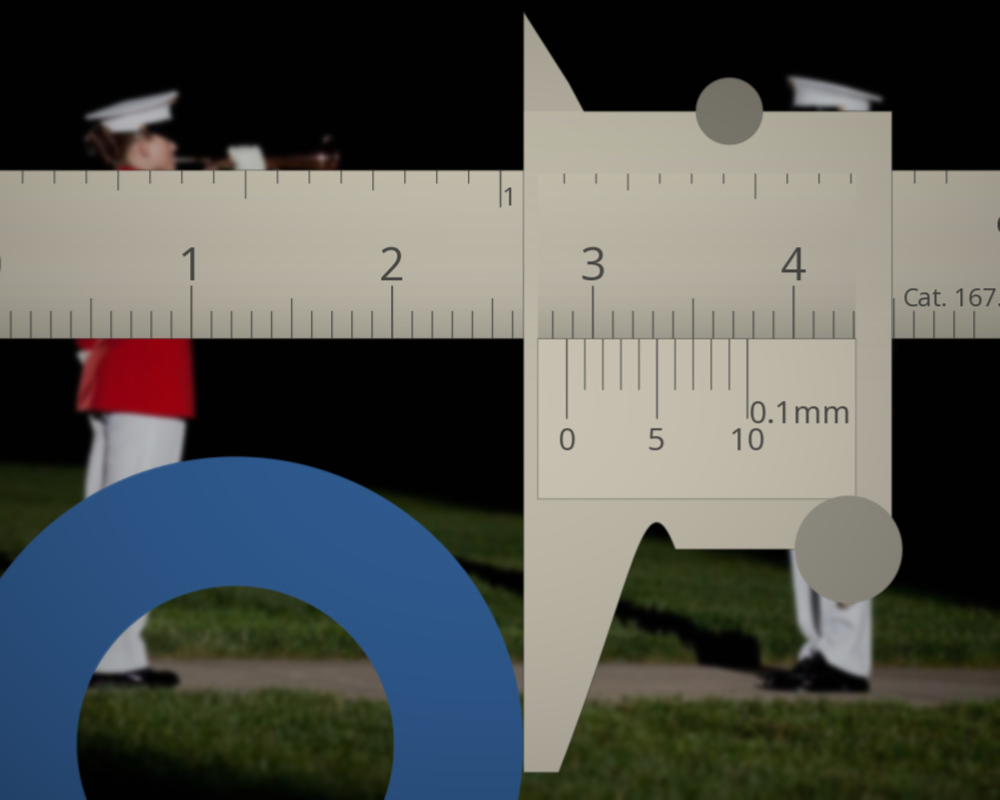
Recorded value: **28.7** mm
